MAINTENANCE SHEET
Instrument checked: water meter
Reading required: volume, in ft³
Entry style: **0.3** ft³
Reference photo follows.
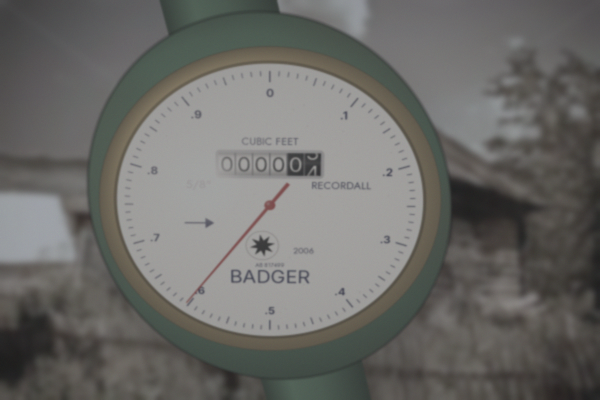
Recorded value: **3.60** ft³
